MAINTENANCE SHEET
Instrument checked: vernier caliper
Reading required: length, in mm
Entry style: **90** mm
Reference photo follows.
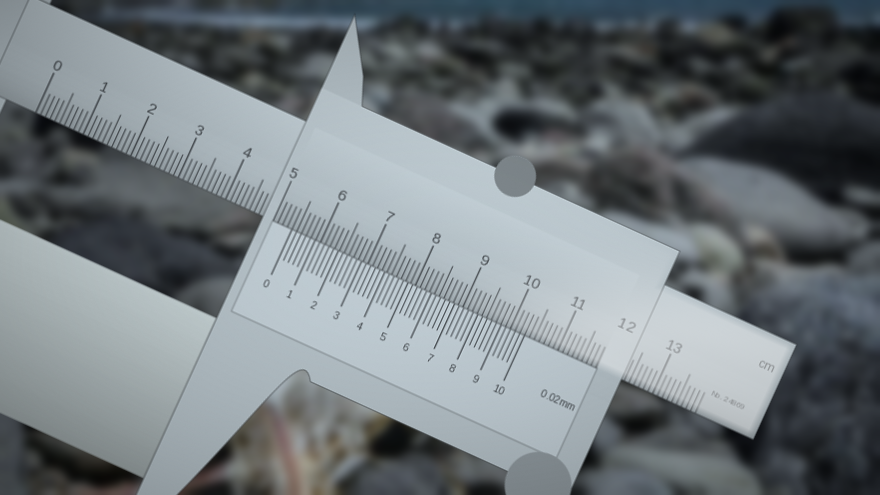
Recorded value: **54.0** mm
